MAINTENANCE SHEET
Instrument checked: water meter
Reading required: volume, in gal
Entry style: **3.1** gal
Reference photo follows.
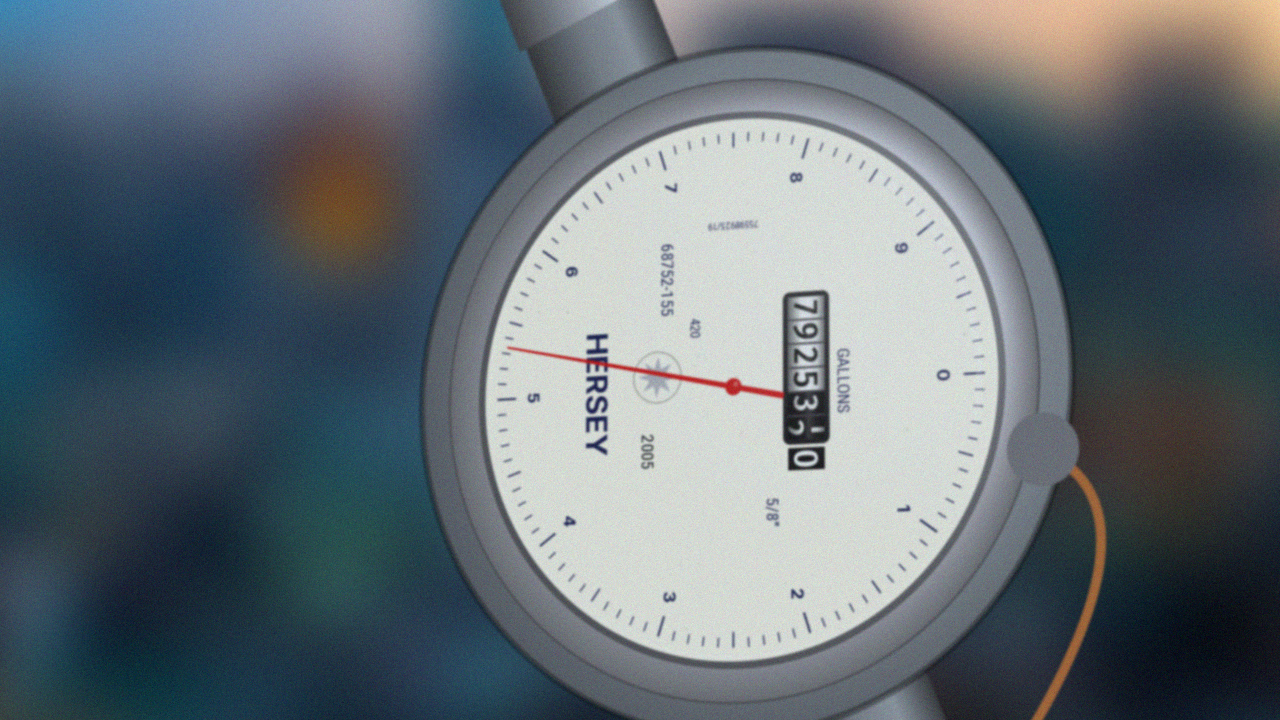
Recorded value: **7925315.3** gal
